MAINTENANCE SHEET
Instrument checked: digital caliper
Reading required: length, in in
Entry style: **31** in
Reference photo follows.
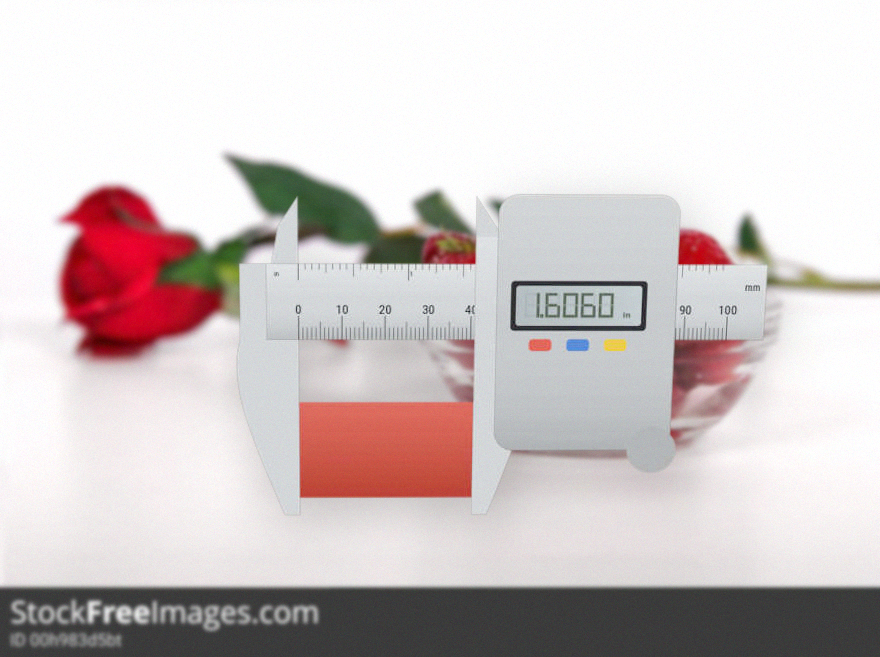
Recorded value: **1.6060** in
